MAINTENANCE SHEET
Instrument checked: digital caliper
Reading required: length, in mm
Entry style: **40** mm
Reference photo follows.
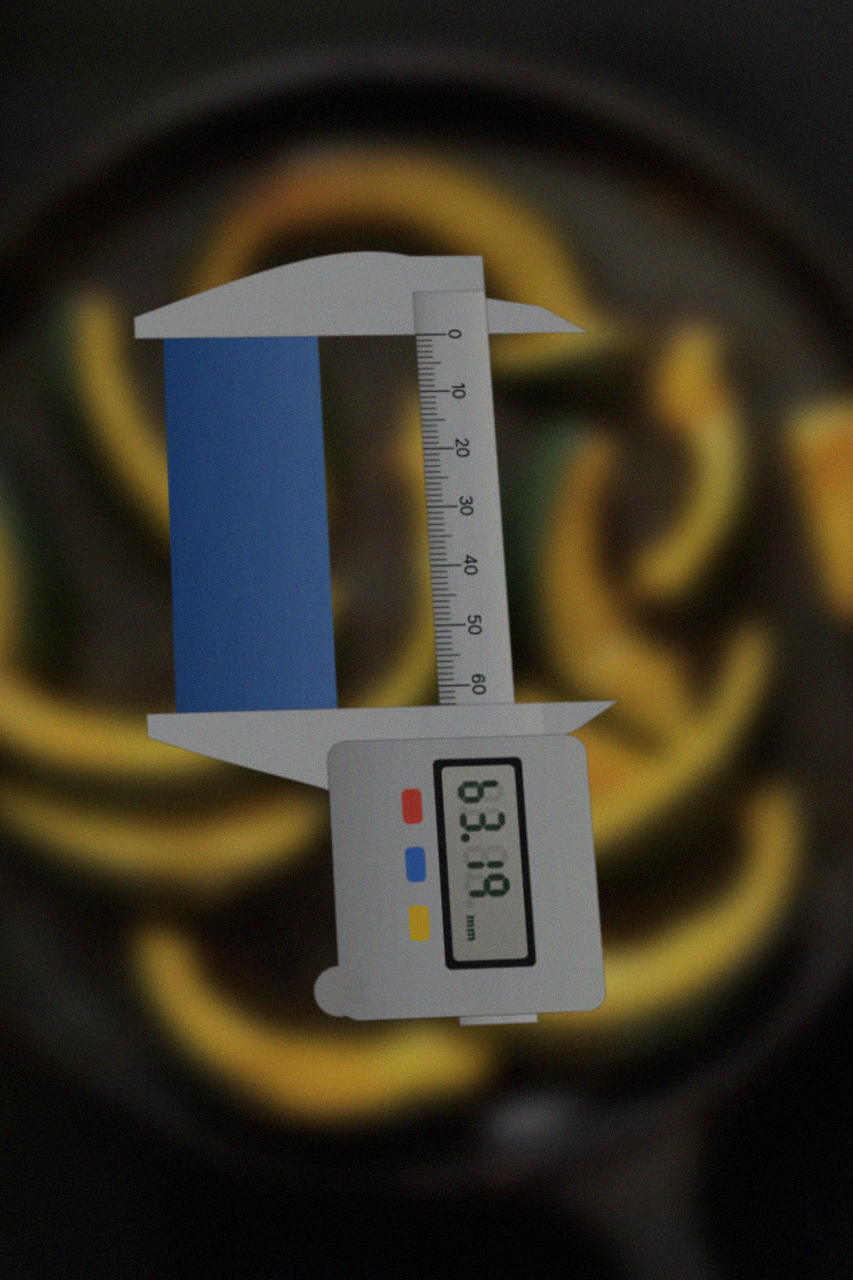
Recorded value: **63.19** mm
